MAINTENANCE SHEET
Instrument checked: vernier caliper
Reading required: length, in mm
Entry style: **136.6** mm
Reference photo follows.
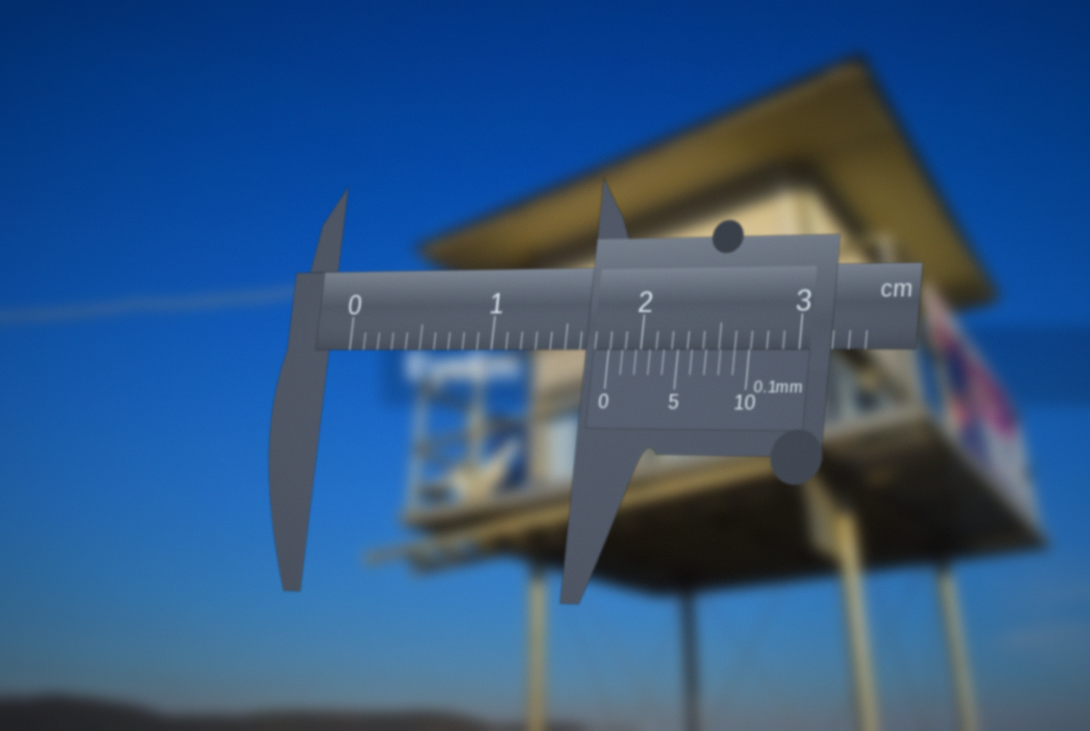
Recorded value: **17.9** mm
